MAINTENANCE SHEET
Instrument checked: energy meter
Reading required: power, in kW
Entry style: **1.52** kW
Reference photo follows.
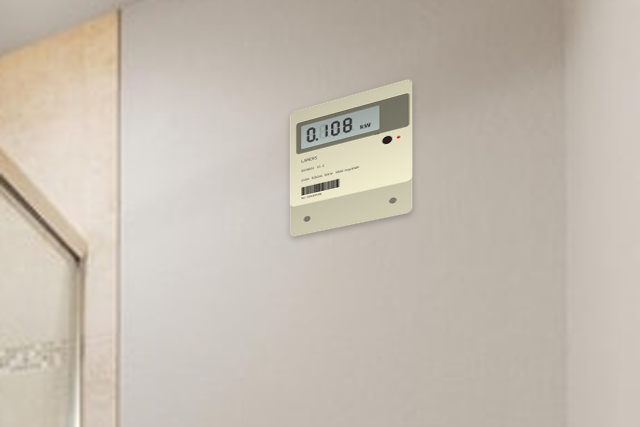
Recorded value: **0.108** kW
